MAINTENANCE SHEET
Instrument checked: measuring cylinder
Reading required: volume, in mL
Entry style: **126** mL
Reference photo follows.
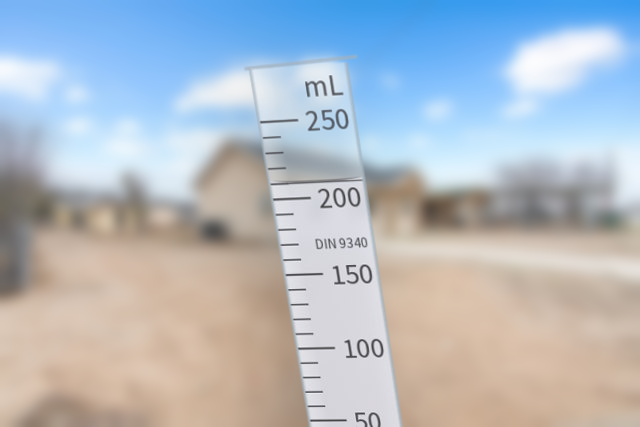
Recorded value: **210** mL
